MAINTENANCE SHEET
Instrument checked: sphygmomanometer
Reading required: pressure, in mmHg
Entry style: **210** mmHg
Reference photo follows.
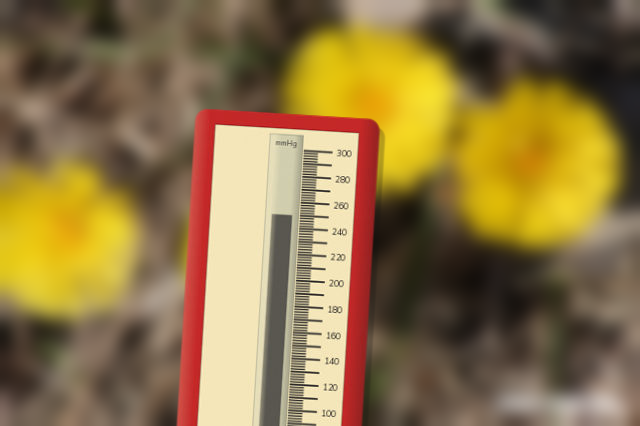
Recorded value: **250** mmHg
